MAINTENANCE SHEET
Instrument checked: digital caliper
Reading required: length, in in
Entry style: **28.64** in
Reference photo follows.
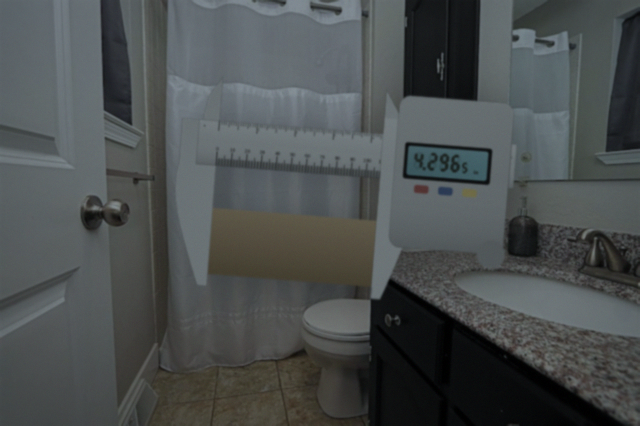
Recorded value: **4.2965** in
